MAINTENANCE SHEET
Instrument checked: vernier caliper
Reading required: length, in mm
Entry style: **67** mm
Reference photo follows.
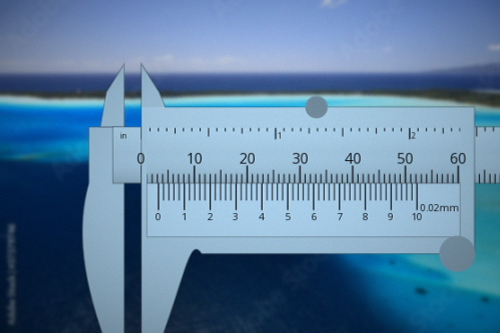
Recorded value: **3.2** mm
